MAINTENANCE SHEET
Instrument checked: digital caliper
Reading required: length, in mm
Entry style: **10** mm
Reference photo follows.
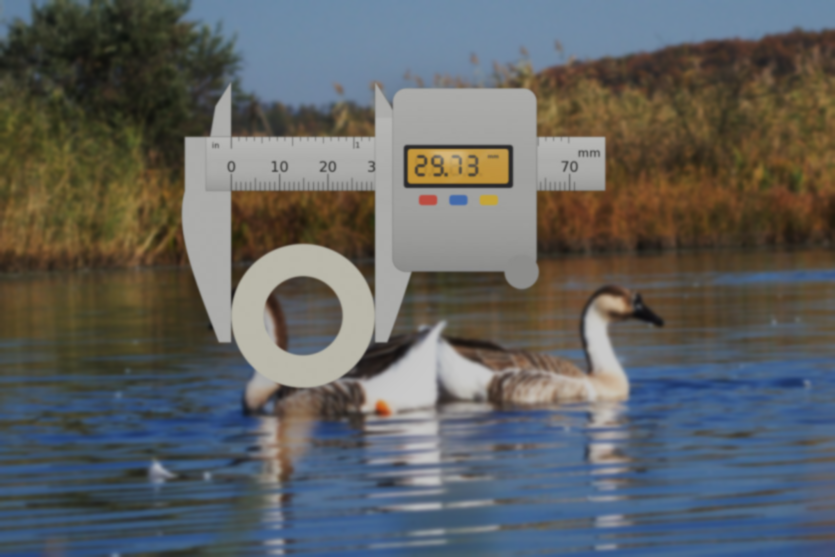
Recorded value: **29.73** mm
